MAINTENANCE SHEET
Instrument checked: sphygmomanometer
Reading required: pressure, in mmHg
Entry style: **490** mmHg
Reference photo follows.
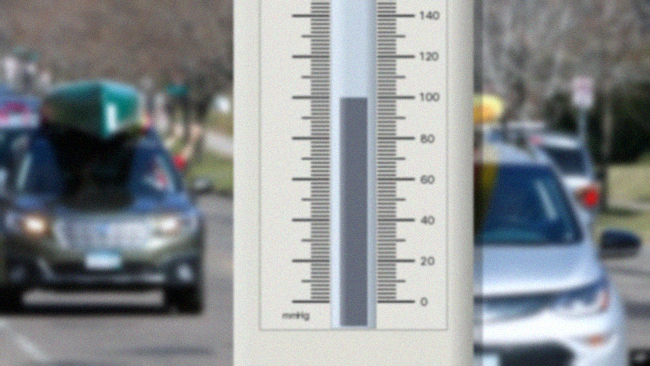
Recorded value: **100** mmHg
